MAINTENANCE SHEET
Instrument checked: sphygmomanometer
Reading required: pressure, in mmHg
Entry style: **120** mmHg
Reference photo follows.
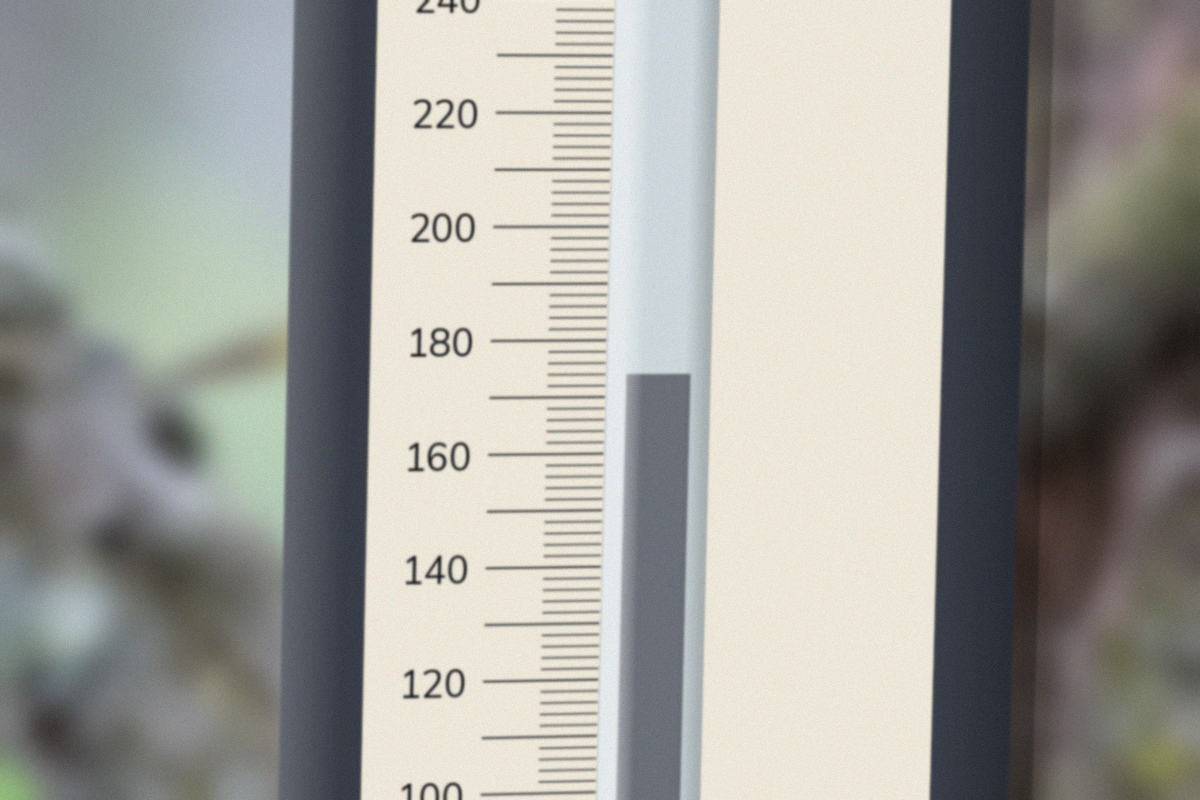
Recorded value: **174** mmHg
